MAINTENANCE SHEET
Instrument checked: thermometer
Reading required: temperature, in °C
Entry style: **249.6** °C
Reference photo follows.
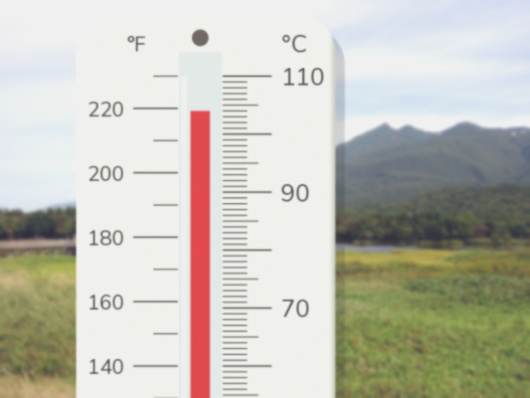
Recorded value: **104** °C
